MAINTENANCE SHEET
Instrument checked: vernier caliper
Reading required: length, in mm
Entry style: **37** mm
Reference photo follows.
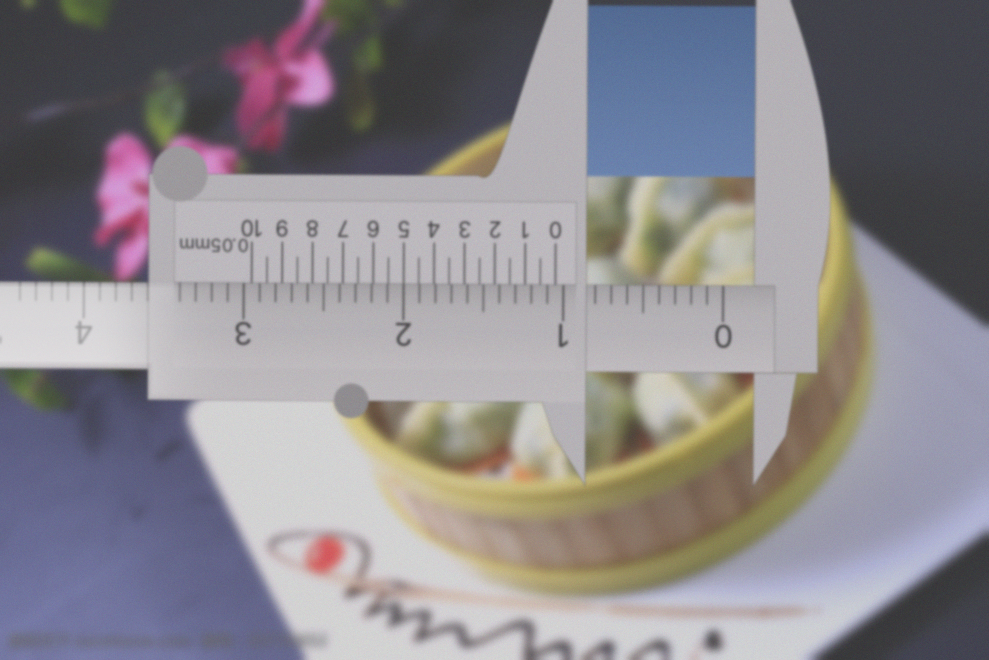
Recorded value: **10.5** mm
